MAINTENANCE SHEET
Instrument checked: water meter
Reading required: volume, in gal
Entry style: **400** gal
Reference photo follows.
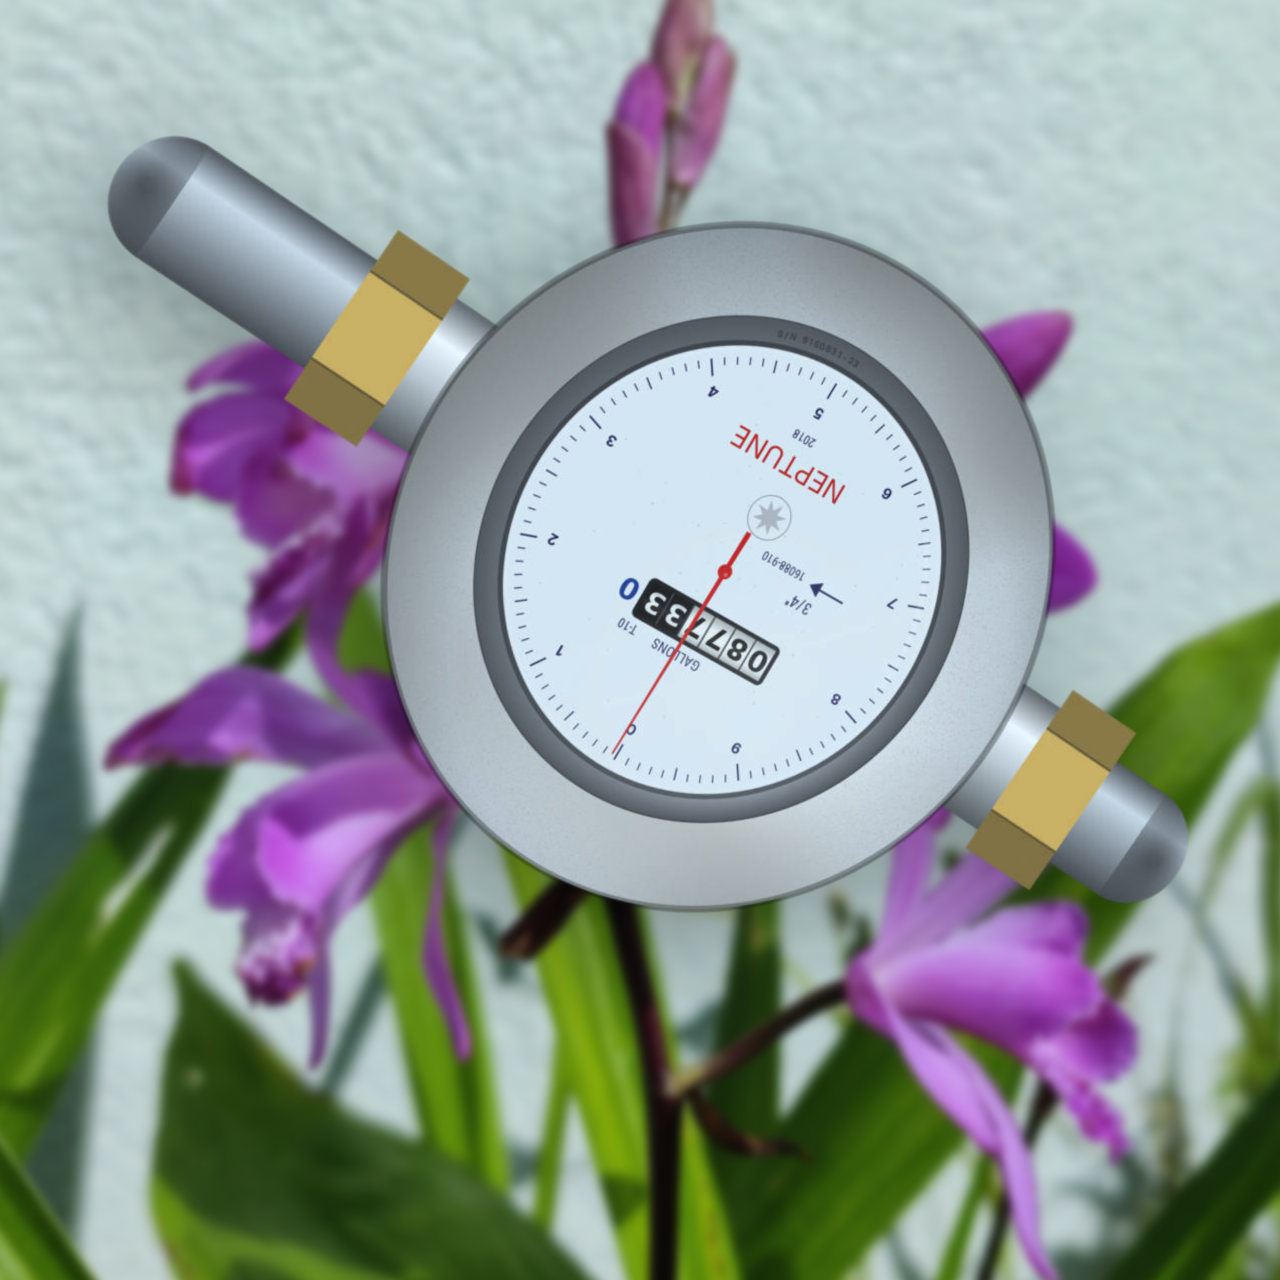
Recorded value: **877330.0** gal
